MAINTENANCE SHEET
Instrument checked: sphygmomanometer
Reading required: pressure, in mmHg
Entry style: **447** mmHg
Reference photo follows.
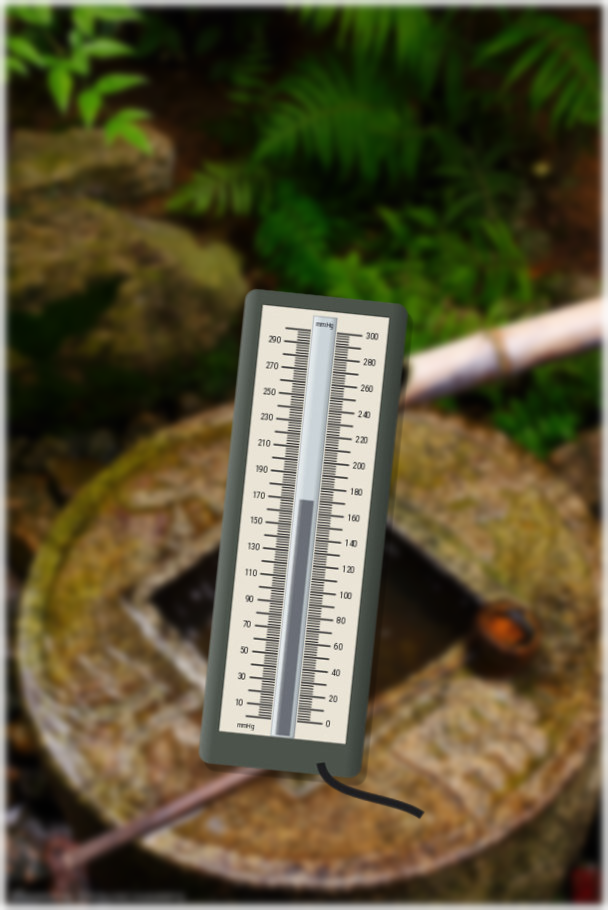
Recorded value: **170** mmHg
